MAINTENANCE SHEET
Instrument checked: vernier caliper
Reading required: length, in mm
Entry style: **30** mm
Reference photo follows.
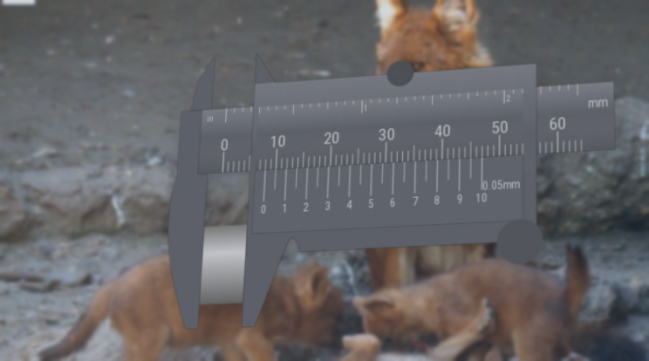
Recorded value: **8.0** mm
